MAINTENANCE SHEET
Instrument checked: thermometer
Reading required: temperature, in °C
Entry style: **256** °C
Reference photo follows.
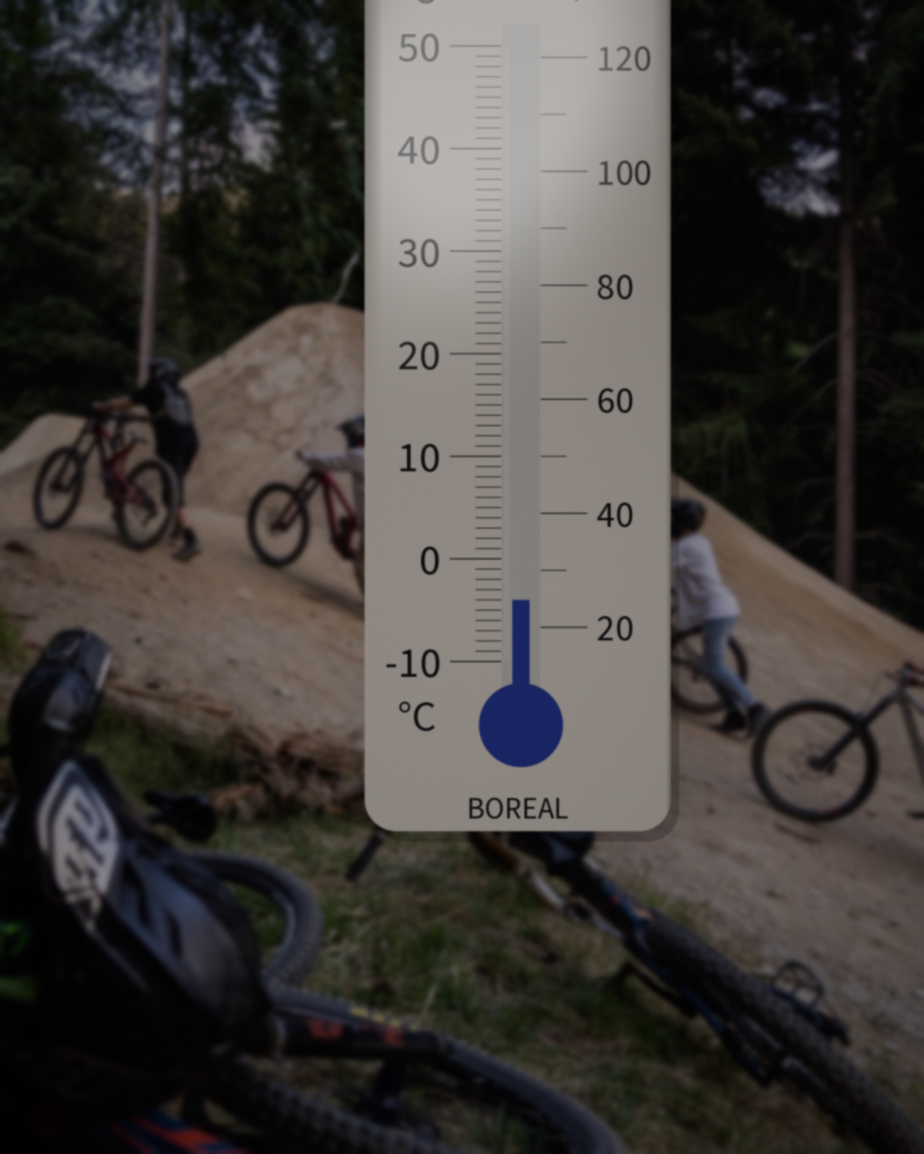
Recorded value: **-4** °C
